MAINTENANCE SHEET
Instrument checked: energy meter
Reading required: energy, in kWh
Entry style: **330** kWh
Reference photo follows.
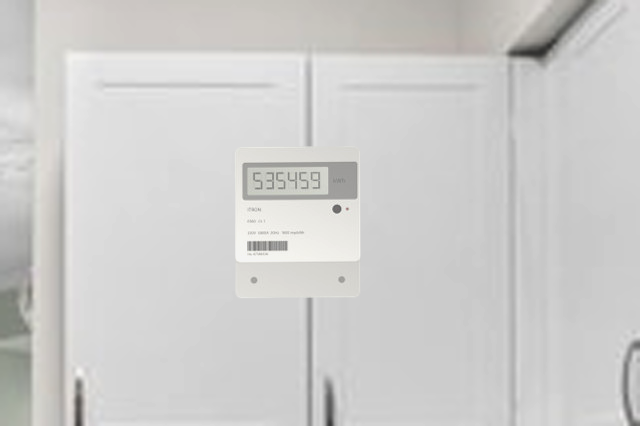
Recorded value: **535459** kWh
